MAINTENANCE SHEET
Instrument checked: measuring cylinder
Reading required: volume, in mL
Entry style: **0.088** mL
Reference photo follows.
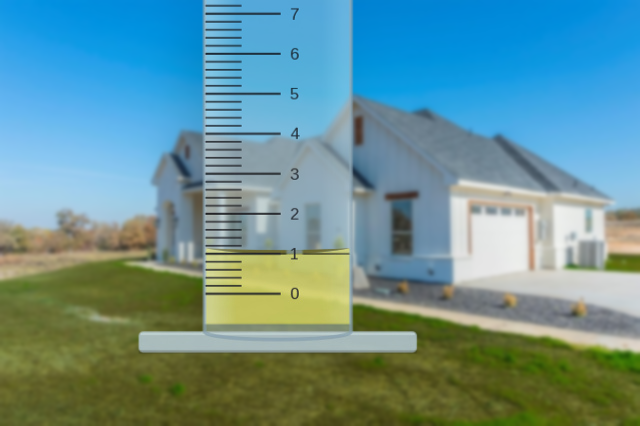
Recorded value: **1** mL
